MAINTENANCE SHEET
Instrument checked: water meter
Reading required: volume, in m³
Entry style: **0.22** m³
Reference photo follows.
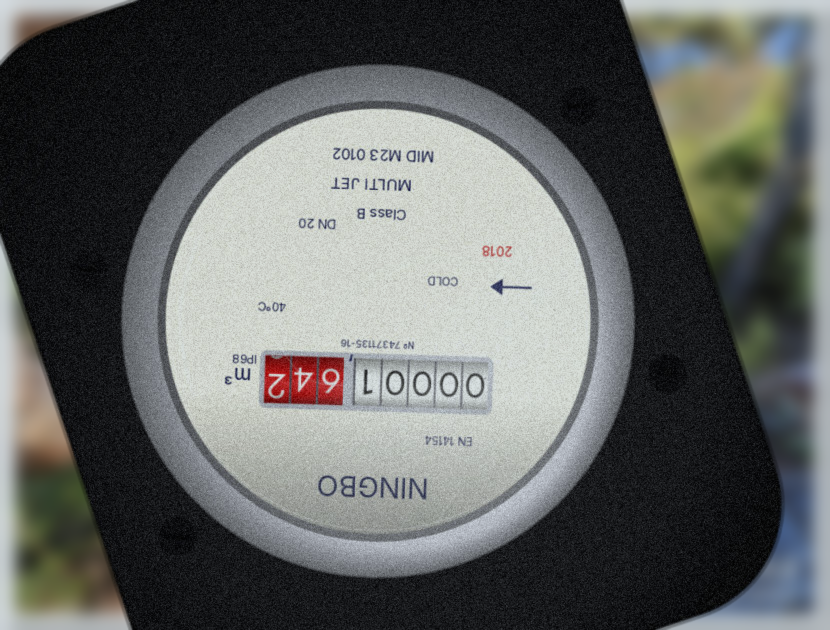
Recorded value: **1.642** m³
